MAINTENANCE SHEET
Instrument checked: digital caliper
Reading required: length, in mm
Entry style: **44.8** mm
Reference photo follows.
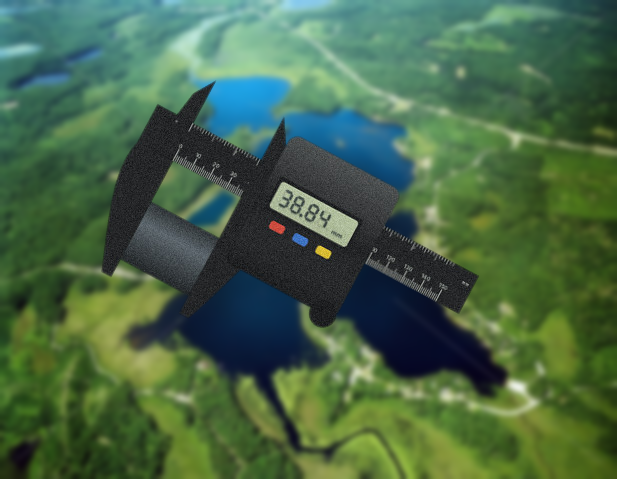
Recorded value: **38.84** mm
